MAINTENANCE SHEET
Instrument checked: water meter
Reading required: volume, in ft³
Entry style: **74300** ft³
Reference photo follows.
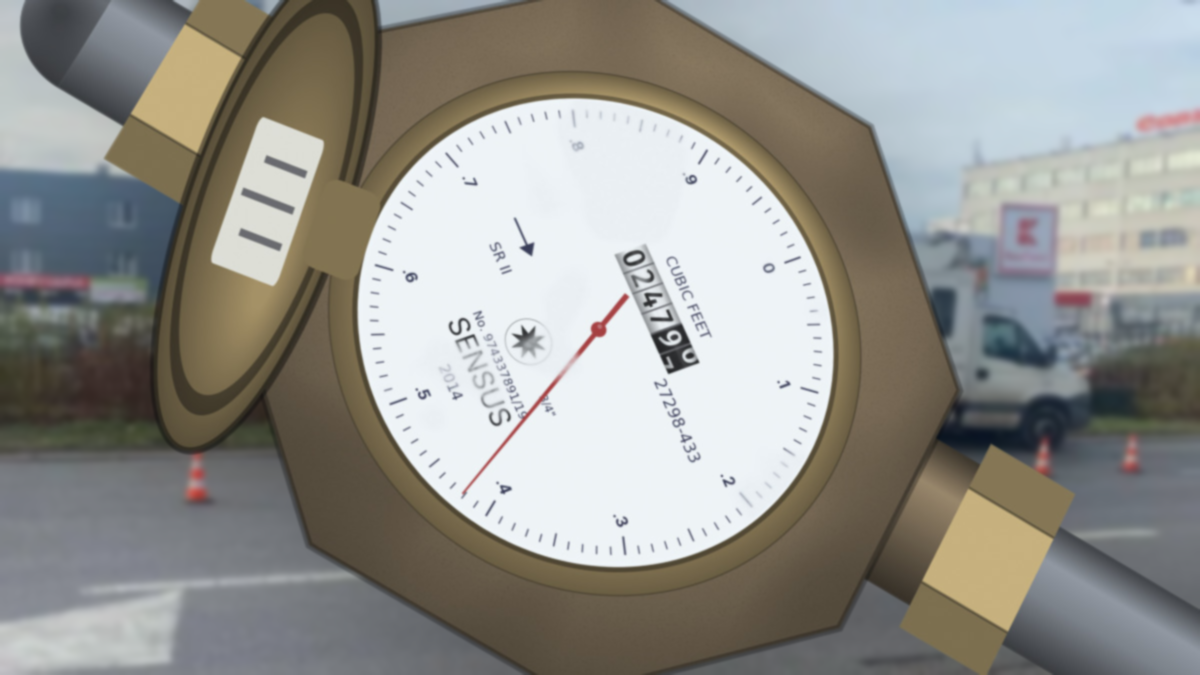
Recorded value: **24796.42** ft³
